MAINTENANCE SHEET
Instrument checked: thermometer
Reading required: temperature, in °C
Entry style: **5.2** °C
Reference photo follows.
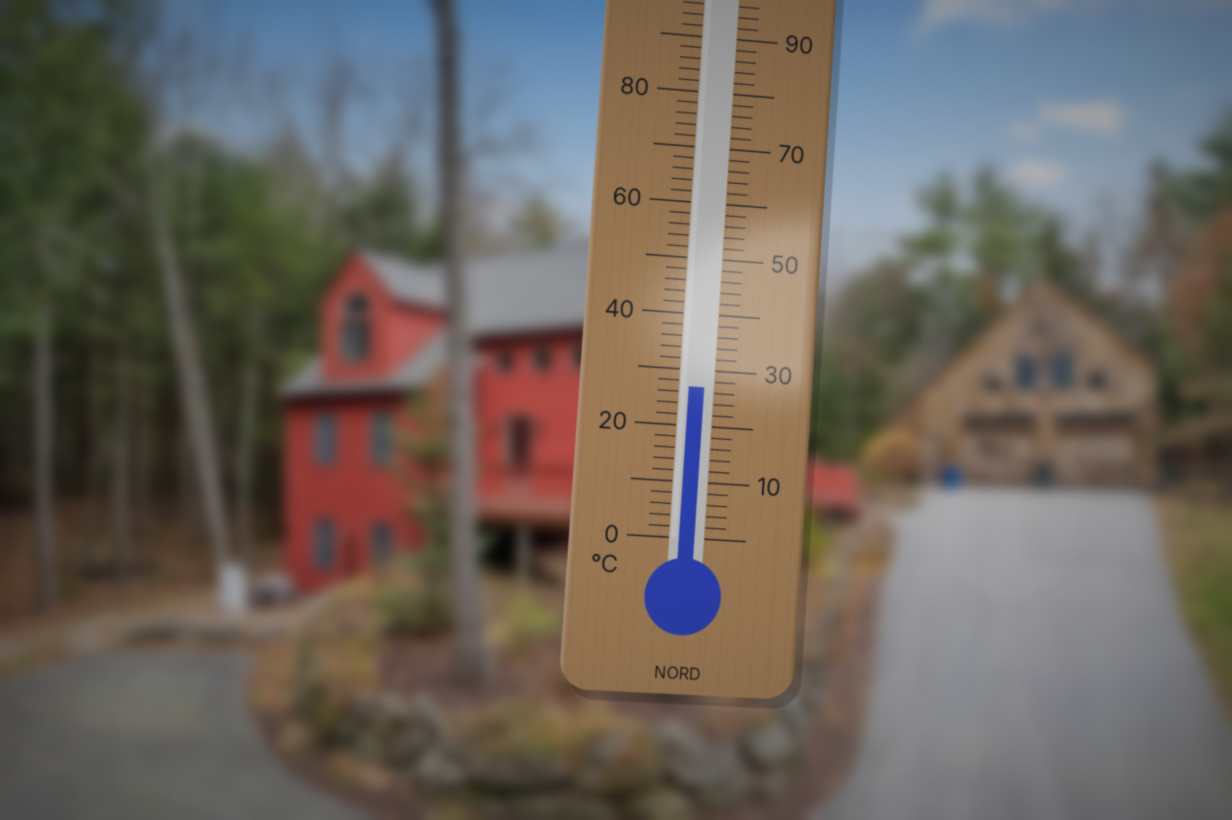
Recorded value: **27** °C
